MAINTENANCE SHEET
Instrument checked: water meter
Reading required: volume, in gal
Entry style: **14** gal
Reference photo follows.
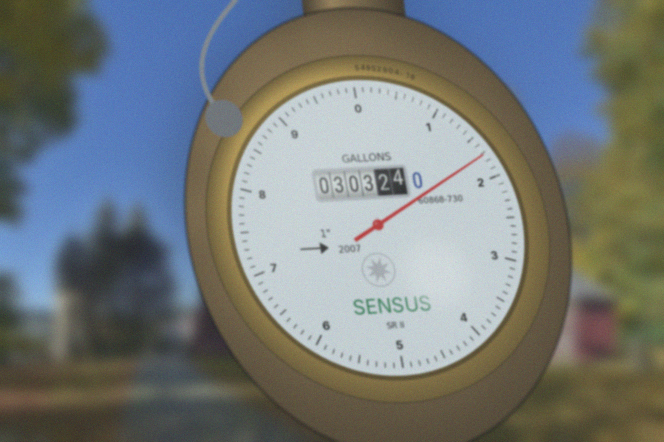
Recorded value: **303241.7** gal
